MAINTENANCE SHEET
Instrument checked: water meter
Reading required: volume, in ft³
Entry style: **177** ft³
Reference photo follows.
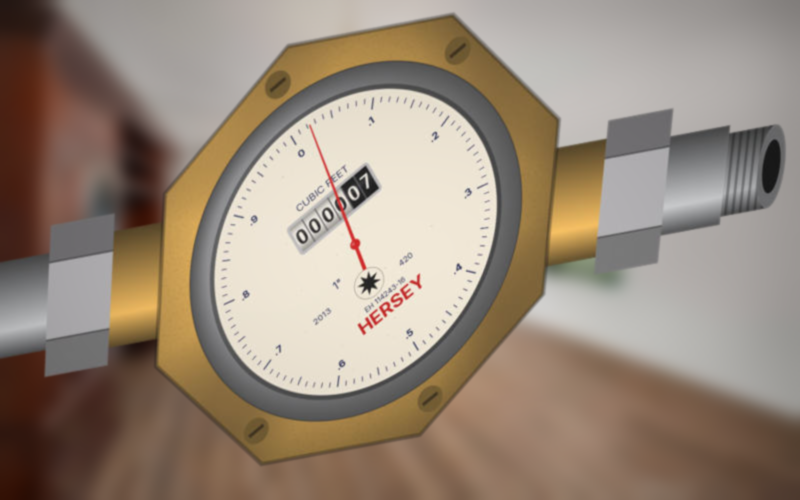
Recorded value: **7.02** ft³
